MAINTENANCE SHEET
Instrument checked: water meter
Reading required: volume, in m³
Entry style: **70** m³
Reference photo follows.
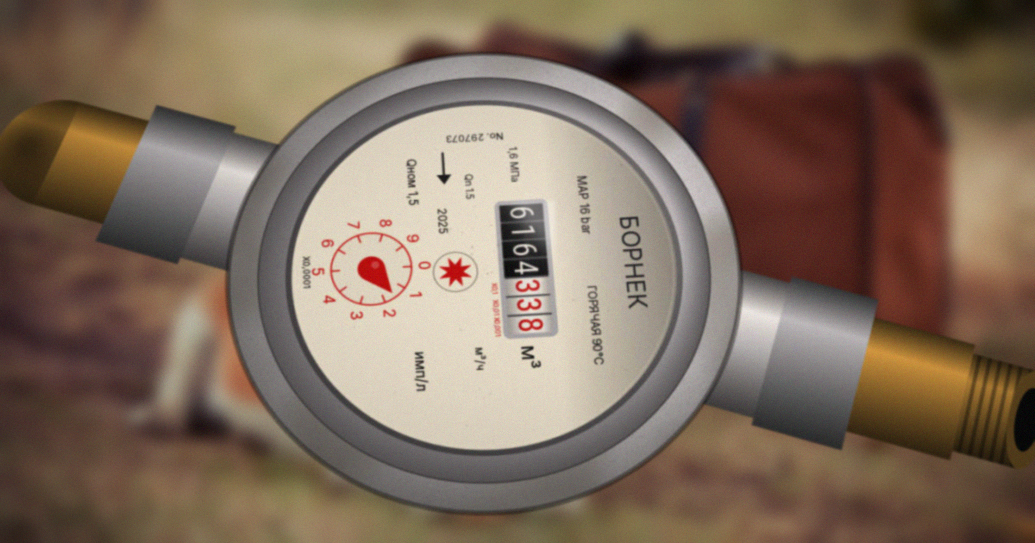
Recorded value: **6164.3381** m³
